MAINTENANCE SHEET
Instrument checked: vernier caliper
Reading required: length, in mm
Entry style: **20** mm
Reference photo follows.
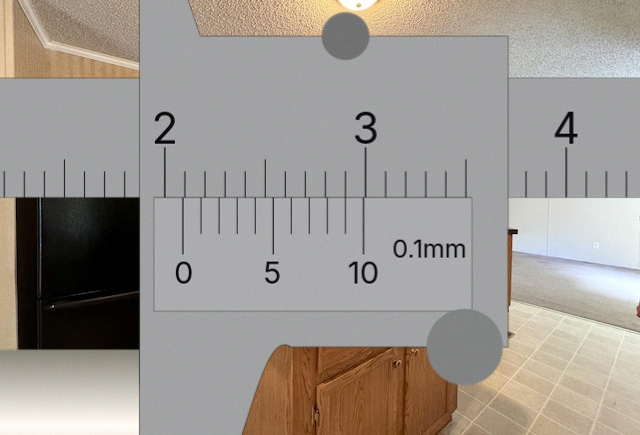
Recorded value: **20.9** mm
